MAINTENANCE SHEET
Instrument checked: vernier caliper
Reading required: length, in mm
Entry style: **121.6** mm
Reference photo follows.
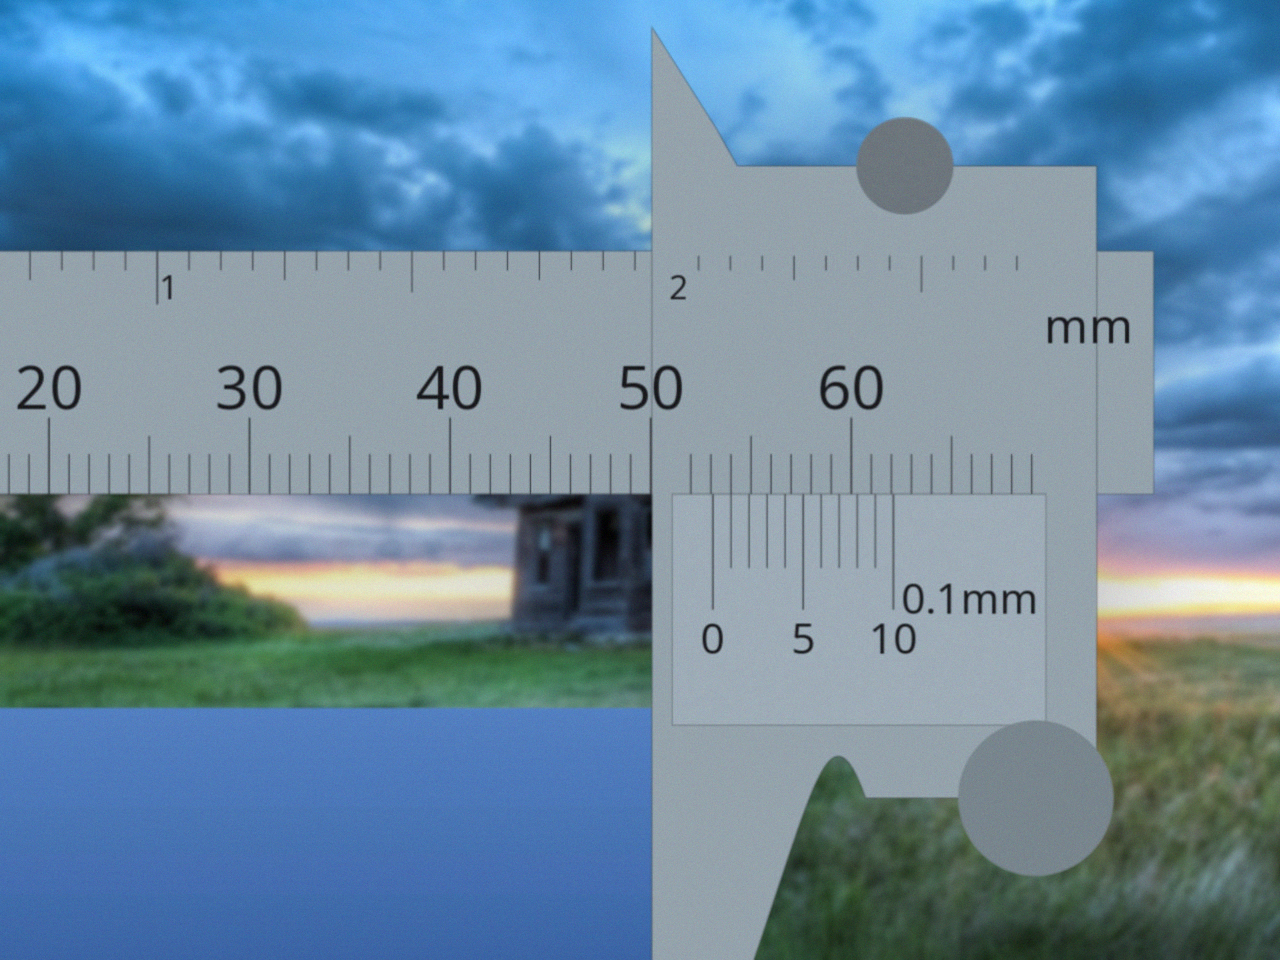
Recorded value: **53.1** mm
